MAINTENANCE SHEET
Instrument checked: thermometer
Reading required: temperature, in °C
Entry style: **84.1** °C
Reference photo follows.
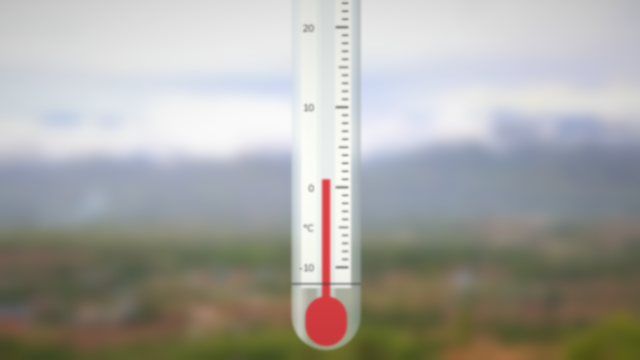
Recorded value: **1** °C
